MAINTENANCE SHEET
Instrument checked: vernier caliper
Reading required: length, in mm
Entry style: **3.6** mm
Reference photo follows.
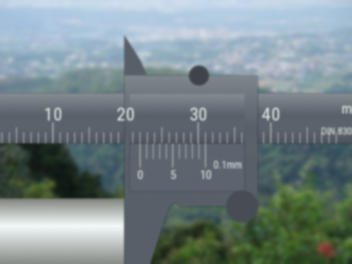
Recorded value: **22.0** mm
